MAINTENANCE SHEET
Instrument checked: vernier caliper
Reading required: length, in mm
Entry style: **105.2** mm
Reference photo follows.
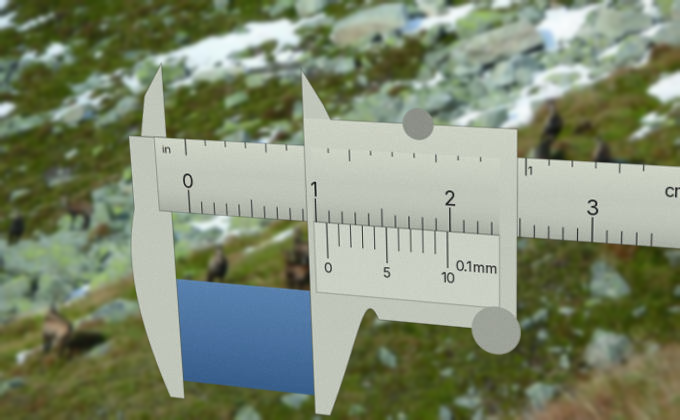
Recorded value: **10.8** mm
